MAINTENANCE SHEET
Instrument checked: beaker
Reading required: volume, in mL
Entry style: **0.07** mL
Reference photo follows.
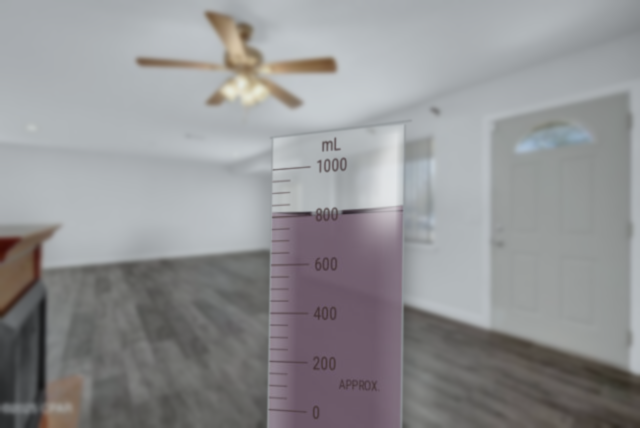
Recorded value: **800** mL
